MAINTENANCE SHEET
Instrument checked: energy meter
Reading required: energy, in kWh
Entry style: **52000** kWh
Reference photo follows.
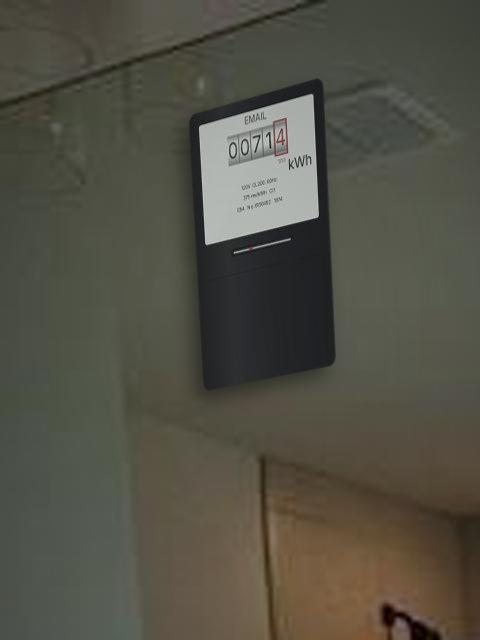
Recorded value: **71.4** kWh
